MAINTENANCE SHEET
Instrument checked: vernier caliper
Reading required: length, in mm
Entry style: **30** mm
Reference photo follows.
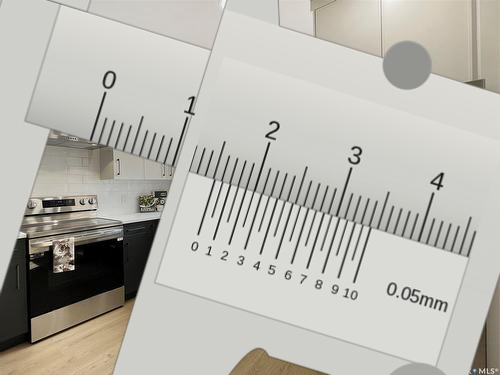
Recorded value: **15.2** mm
